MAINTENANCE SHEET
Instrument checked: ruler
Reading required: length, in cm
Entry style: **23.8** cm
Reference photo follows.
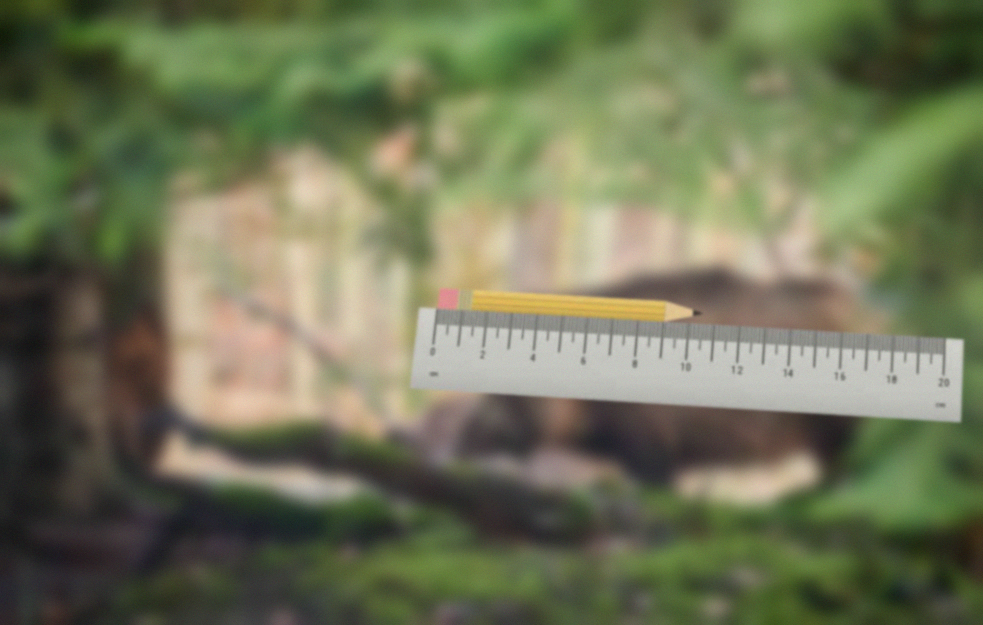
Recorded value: **10.5** cm
